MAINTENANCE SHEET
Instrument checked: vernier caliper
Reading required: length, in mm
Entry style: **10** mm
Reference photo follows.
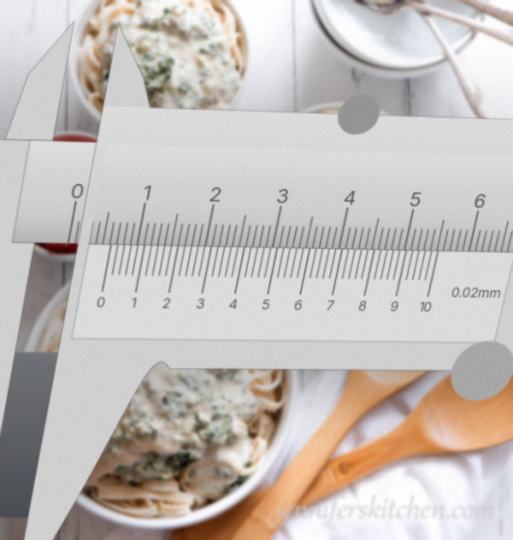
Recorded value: **6.2** mm
